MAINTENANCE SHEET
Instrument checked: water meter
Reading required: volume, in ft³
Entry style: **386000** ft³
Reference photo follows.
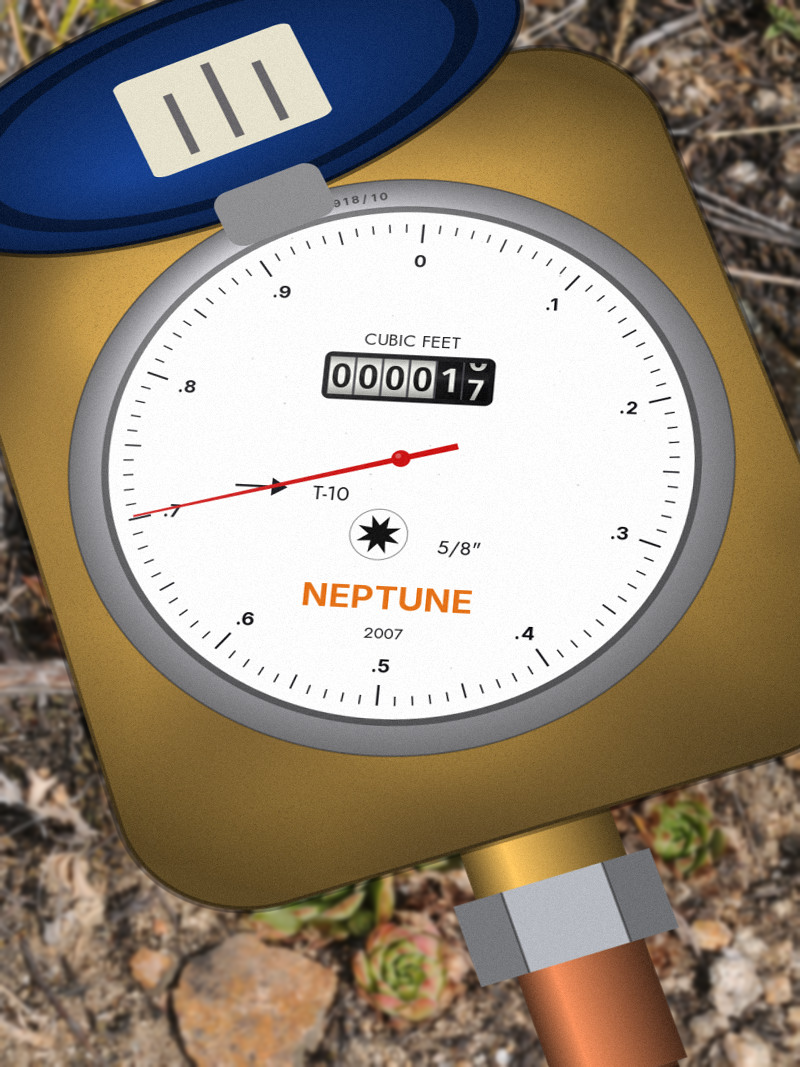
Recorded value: **16.70** ft³
